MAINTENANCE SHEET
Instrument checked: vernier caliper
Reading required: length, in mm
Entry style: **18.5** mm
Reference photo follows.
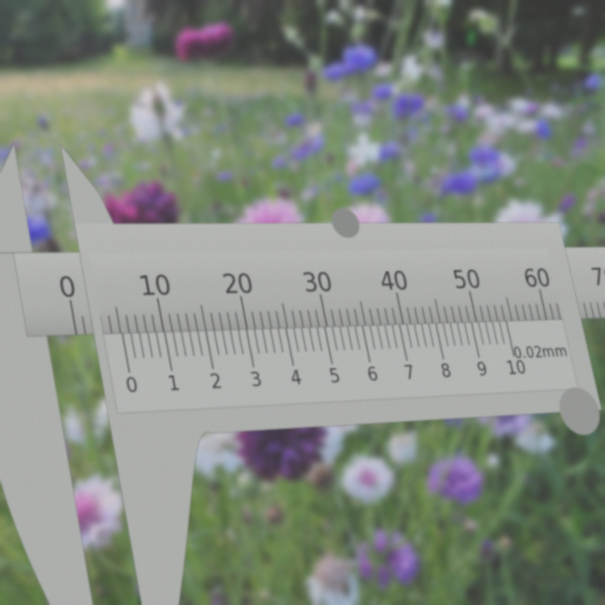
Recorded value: **5.2** mm
